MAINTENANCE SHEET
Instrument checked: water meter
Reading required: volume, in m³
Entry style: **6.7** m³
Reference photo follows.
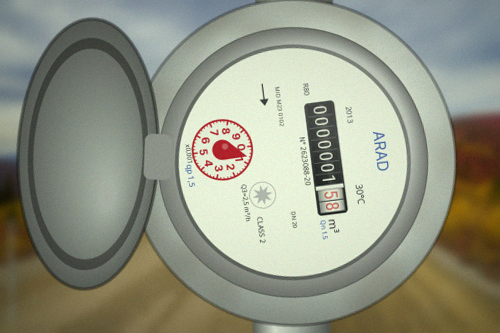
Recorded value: **1.580** m³
